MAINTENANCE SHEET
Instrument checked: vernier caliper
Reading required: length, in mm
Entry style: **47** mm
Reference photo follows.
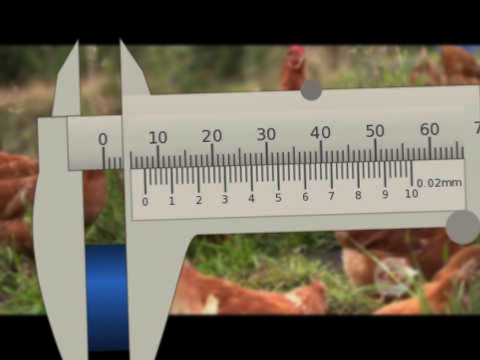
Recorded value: **7.5** mm
